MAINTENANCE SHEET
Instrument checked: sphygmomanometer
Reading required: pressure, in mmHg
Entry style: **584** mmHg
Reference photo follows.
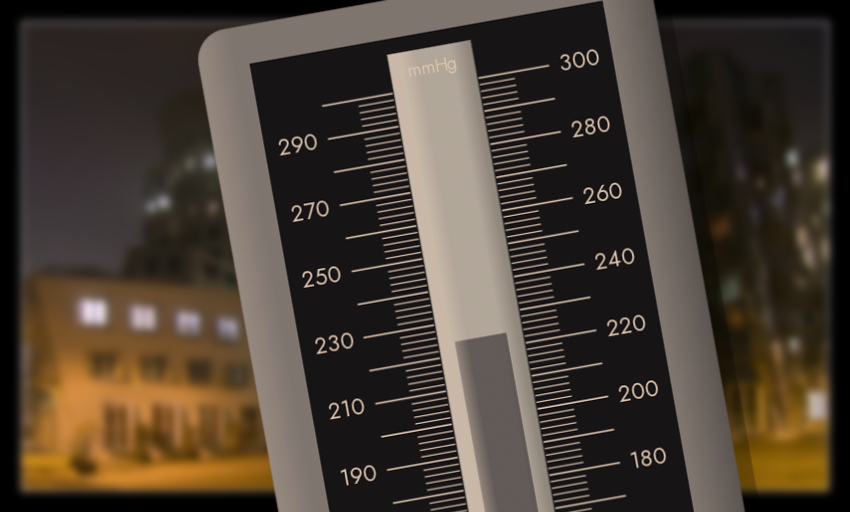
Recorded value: **224** mmHg
